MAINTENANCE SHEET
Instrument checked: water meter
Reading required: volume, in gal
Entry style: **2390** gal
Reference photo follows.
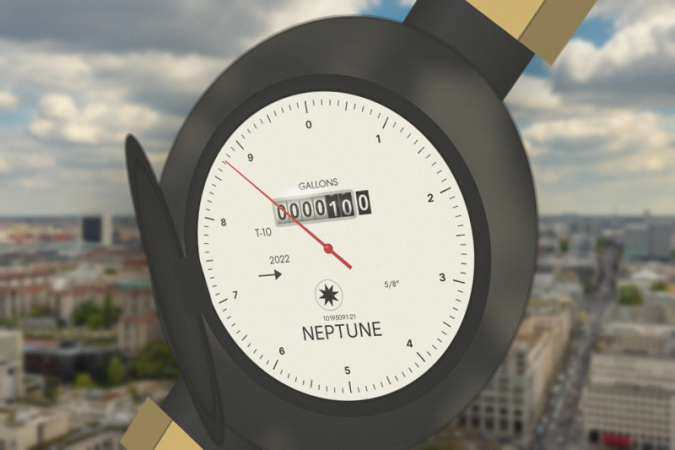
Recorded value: **98.7** gal
